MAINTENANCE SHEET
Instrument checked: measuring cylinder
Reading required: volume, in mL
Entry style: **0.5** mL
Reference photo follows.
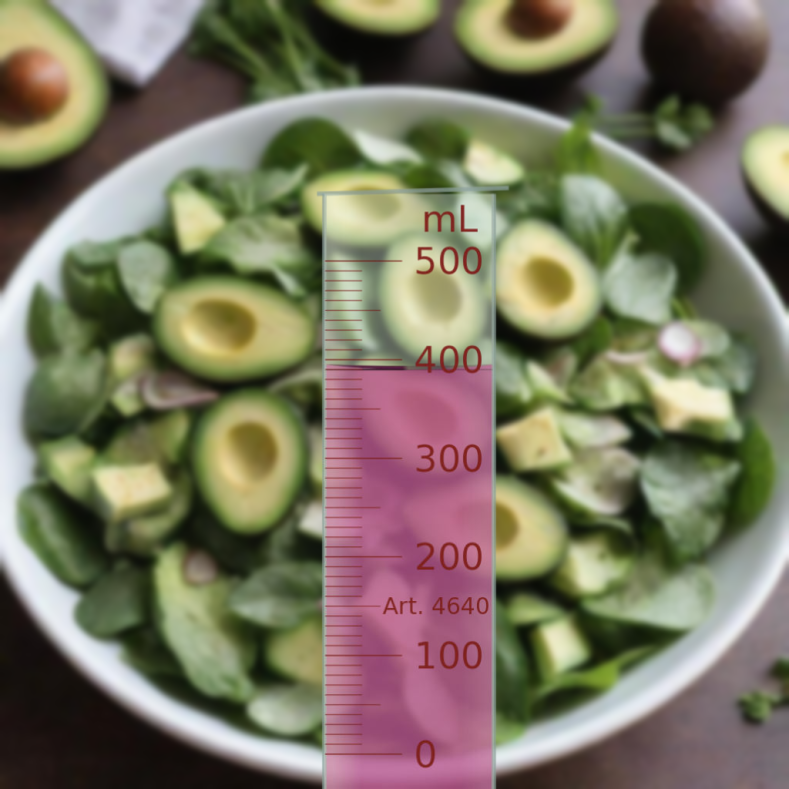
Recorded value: **390** mL
